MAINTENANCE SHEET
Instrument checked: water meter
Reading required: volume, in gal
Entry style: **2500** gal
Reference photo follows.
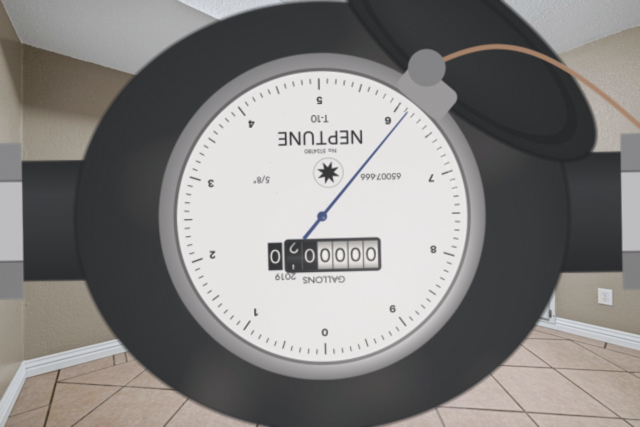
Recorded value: **16.1** gal
